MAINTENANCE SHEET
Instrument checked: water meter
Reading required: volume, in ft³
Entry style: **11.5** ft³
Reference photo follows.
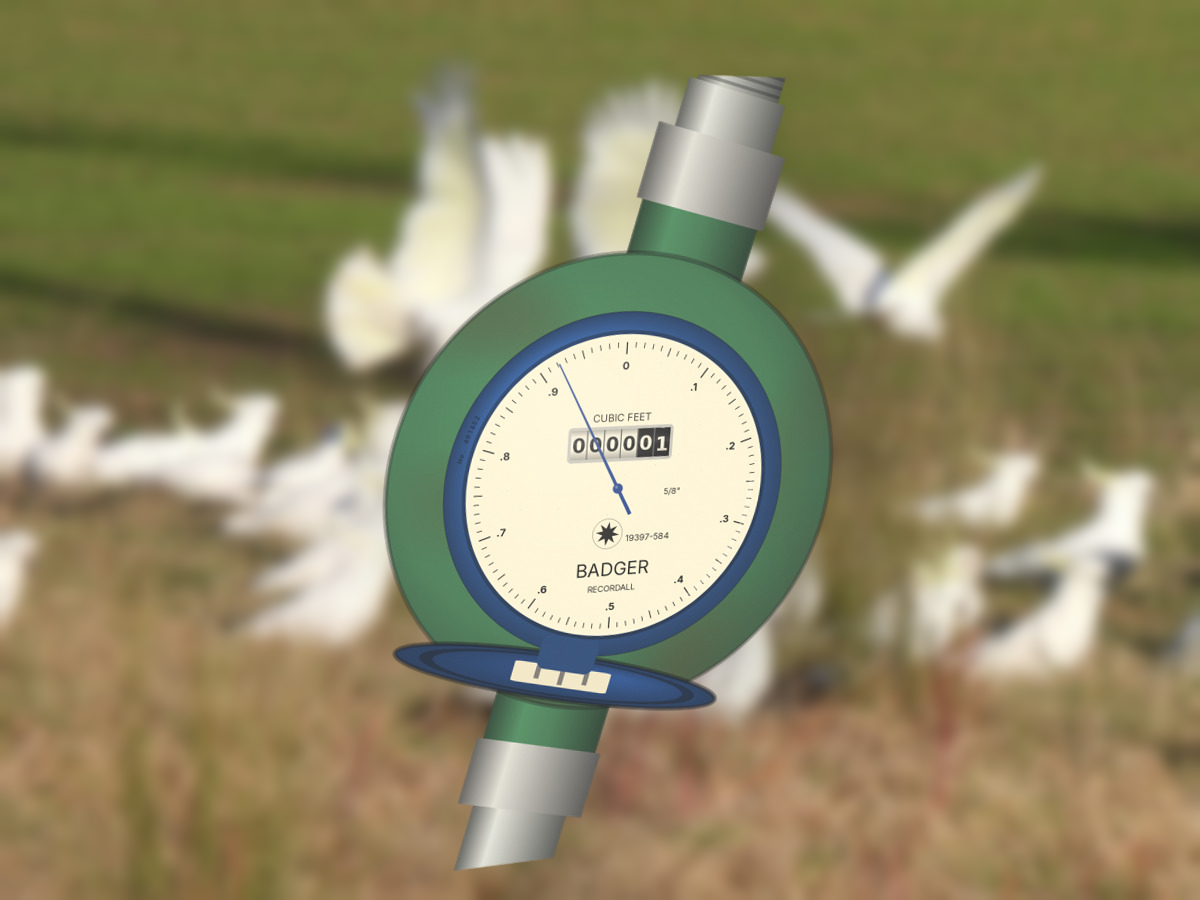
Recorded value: **0.92** ft³
